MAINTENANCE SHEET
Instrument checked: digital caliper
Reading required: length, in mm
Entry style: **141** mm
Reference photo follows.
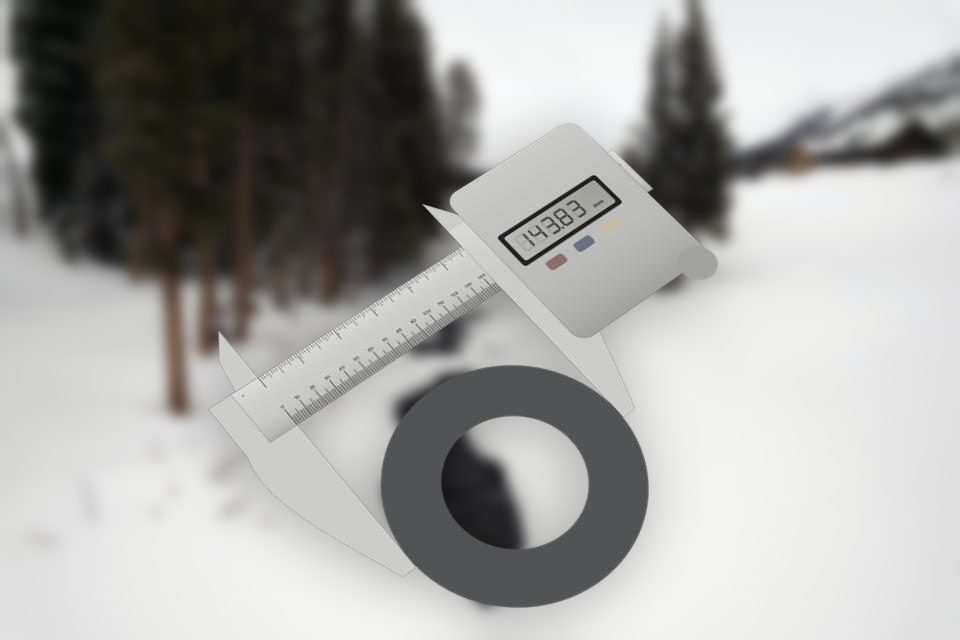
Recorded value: **143.83** mm
